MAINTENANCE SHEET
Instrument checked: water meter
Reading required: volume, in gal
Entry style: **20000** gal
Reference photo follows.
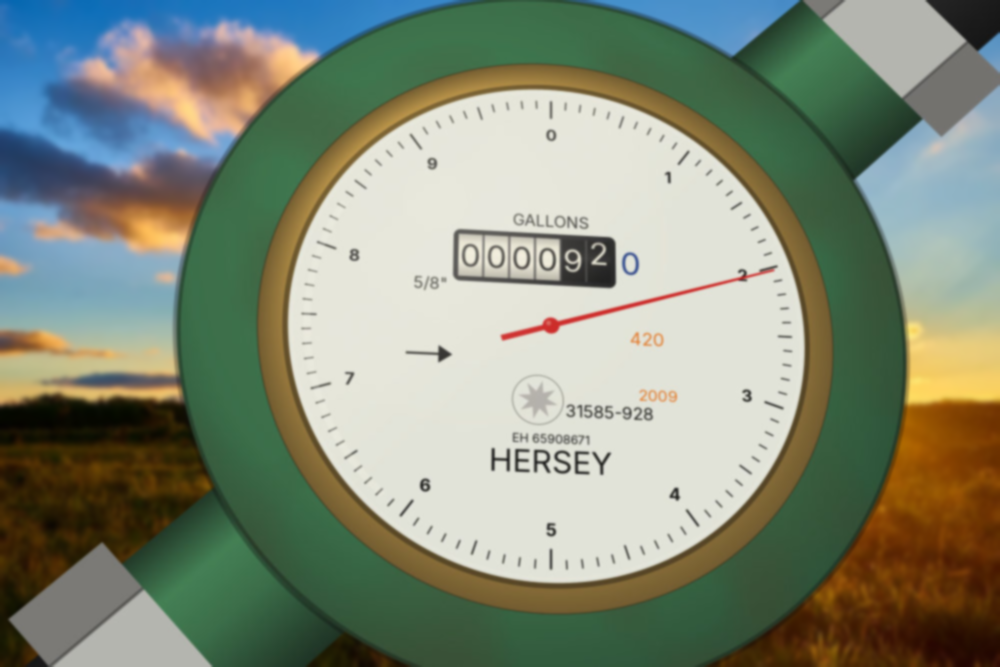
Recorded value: **922.0** gal
